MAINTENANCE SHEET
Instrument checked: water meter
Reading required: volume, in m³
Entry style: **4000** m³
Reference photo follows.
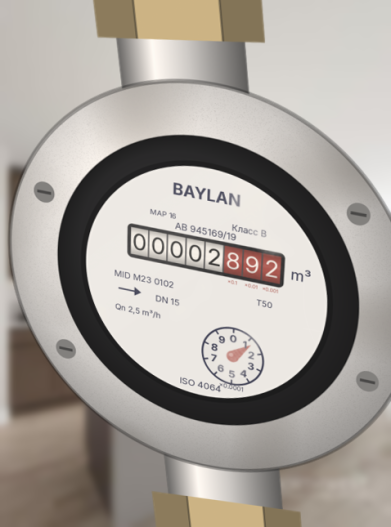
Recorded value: **2.8921** m³
